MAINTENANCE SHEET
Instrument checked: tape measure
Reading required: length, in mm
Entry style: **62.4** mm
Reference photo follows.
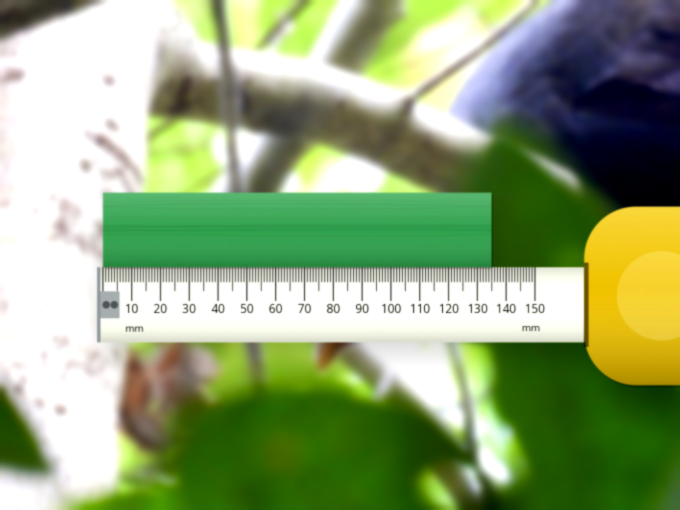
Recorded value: **135** mm
